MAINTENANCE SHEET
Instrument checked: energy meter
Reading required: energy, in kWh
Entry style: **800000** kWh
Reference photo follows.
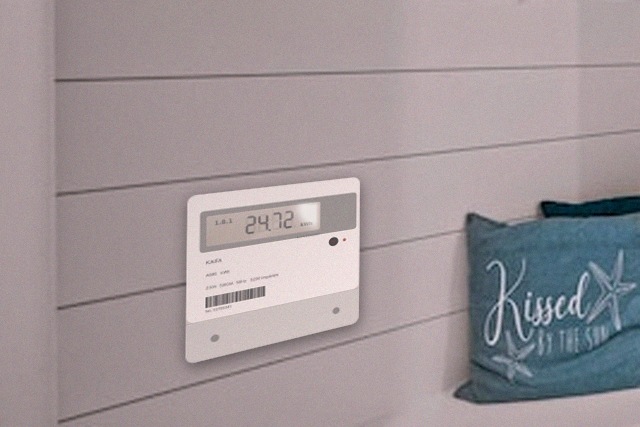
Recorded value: **24.72** kWh
